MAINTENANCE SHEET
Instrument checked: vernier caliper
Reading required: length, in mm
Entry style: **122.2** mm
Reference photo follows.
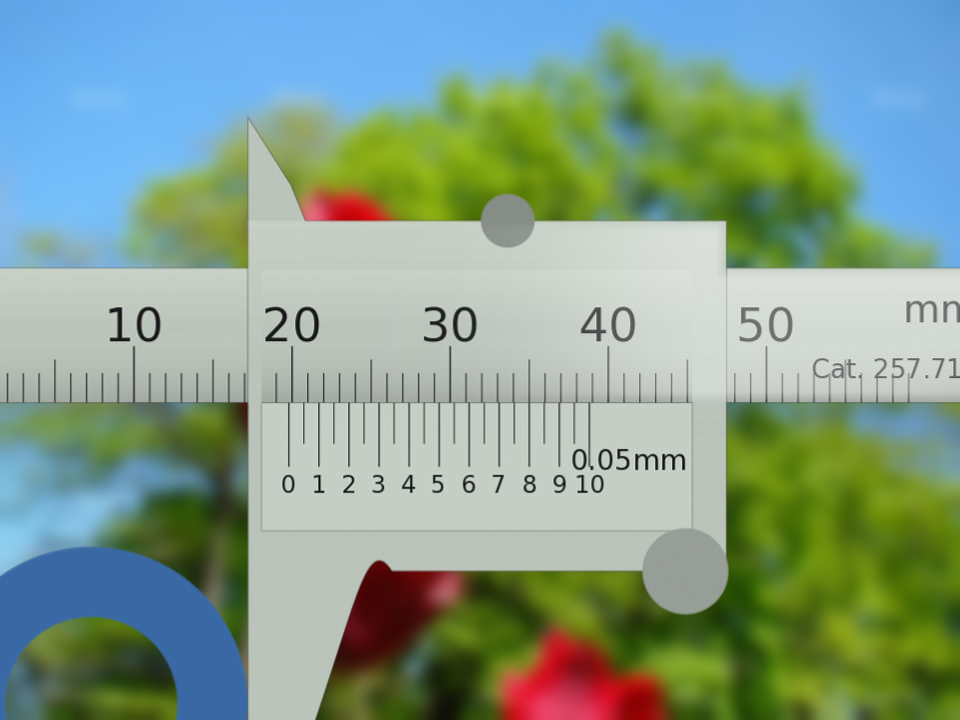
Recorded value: **19.8** mm
